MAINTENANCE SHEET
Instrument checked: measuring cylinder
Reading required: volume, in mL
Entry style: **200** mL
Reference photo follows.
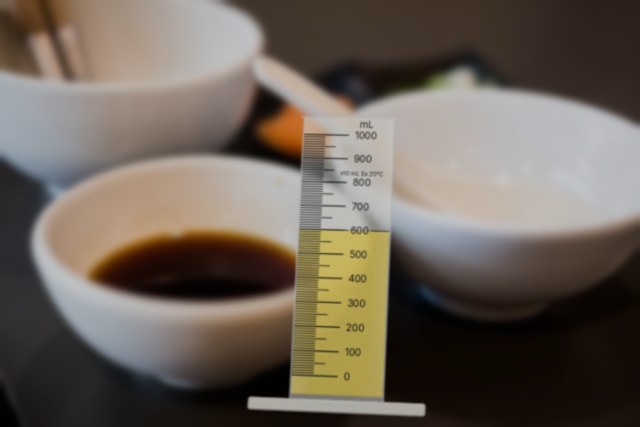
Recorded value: **600** mL
